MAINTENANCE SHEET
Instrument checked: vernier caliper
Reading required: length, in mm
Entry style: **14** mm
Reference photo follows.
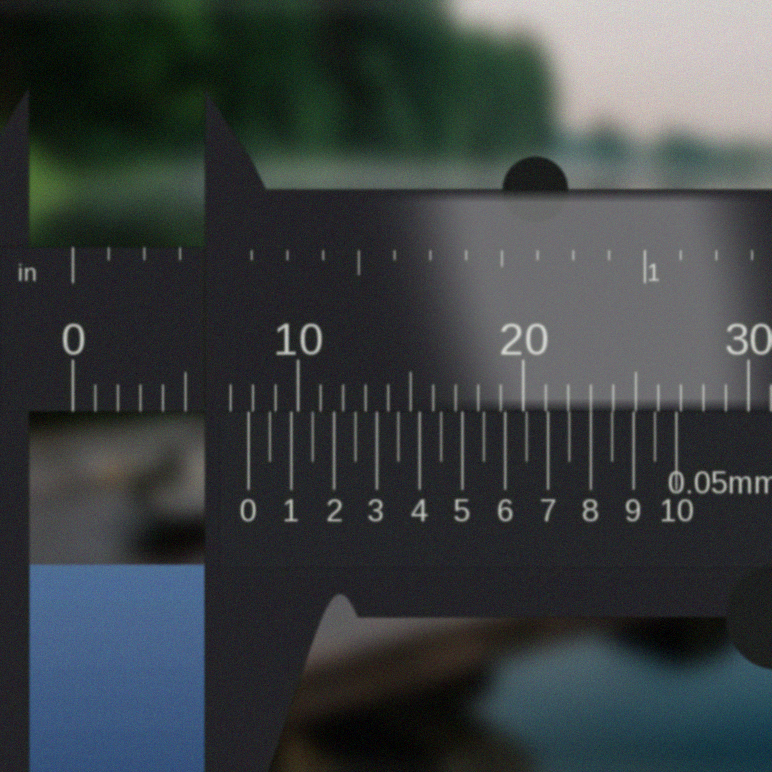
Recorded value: **7.8** mm
